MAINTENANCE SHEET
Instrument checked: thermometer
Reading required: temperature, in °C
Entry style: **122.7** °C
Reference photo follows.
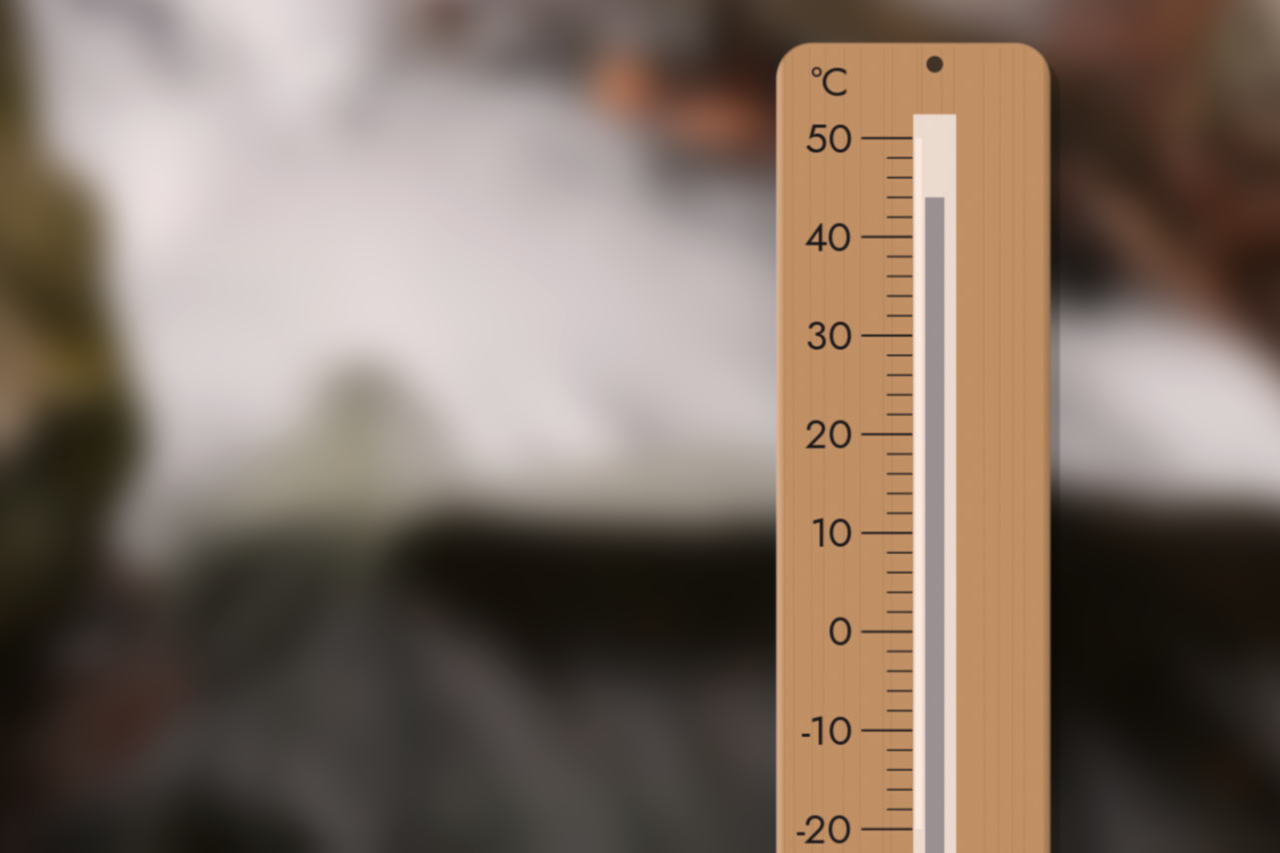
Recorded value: **44** °C
